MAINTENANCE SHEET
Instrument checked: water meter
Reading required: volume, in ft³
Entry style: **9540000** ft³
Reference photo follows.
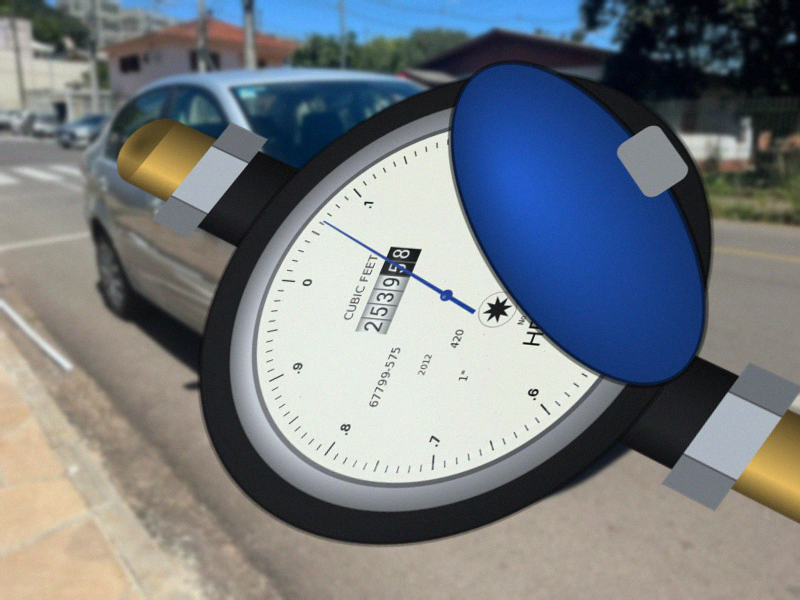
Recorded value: **253958.06** ft³
